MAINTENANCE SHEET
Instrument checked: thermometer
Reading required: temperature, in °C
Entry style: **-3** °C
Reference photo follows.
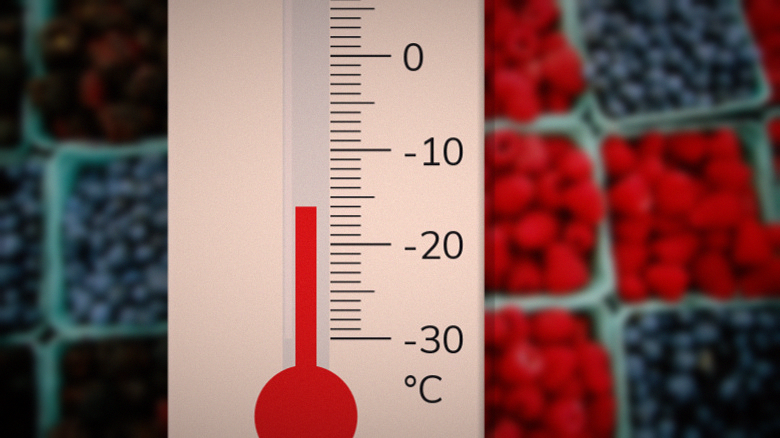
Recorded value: **-16** °C
